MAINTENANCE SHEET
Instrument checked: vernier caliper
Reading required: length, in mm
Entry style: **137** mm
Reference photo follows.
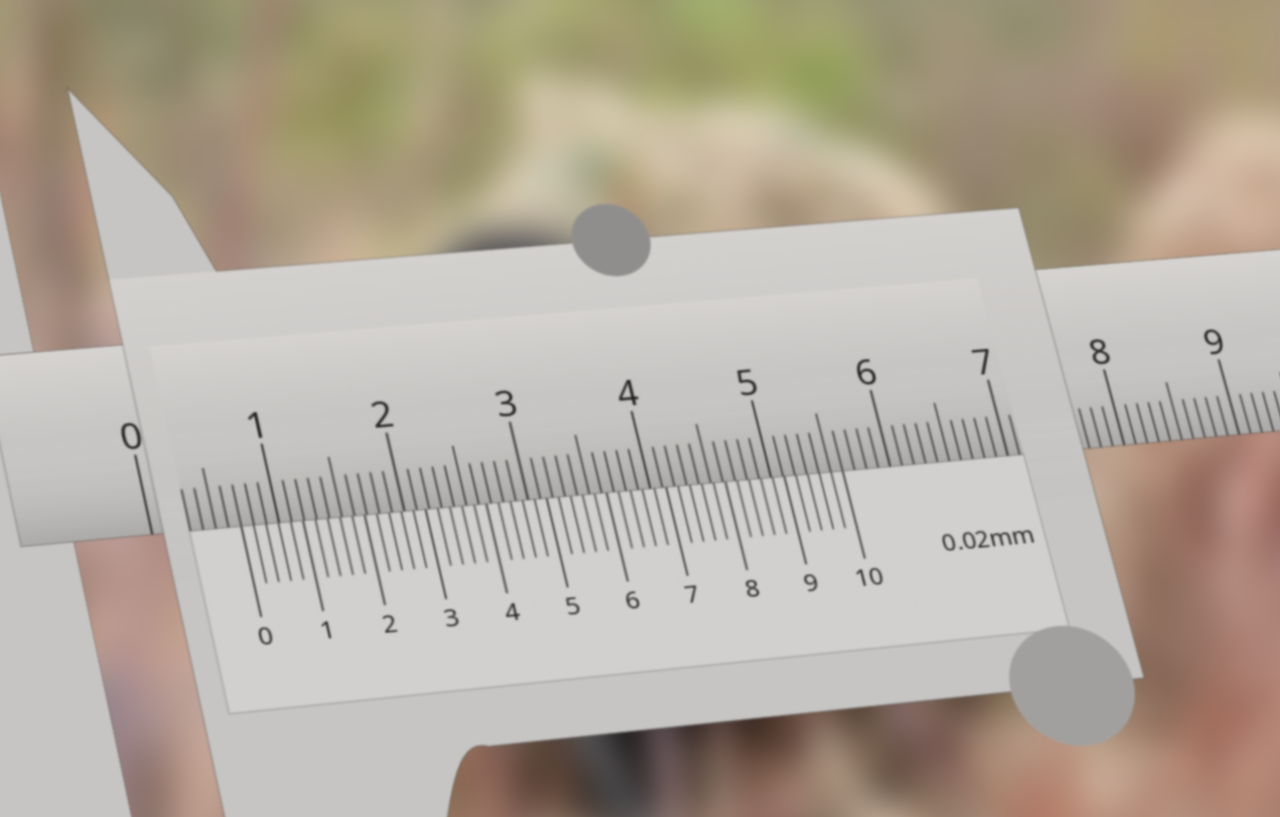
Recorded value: **7.0** mm
